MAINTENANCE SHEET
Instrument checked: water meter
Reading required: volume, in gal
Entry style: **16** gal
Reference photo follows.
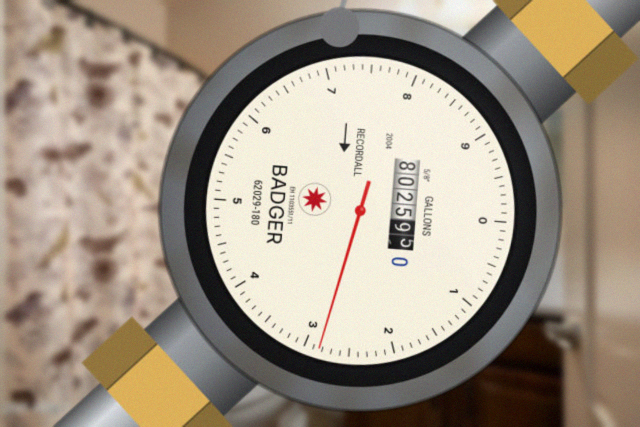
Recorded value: **8025952.8** gal
